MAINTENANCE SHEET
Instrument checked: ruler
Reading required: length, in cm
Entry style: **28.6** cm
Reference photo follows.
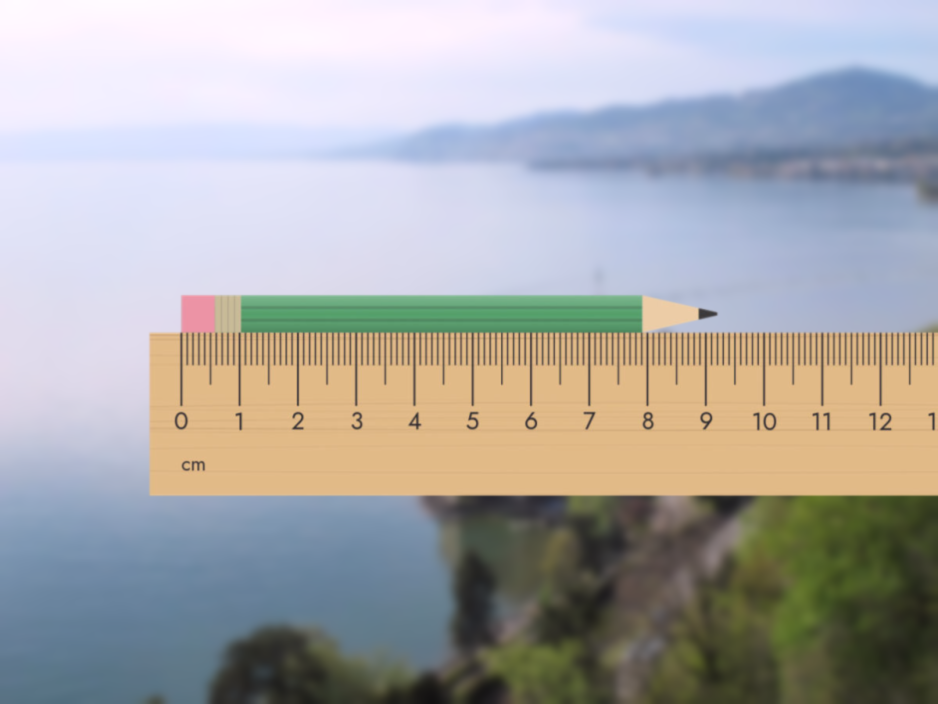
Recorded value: **9.2** cm
